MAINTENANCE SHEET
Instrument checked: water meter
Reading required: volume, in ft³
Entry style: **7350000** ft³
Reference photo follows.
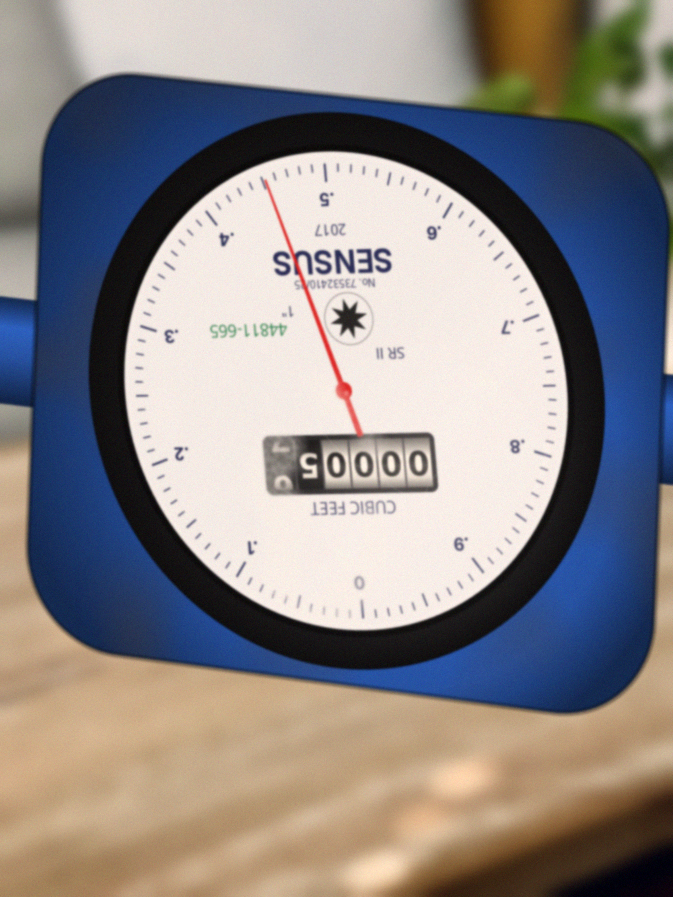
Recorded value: **56.45** ft³
